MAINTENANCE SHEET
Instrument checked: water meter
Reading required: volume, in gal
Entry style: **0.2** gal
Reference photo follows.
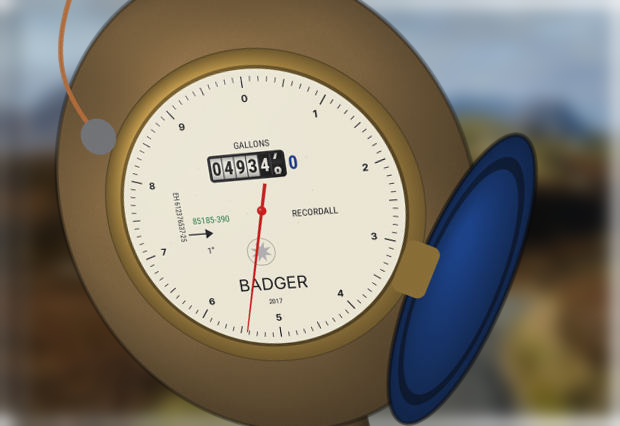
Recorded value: **493475.4** gal
